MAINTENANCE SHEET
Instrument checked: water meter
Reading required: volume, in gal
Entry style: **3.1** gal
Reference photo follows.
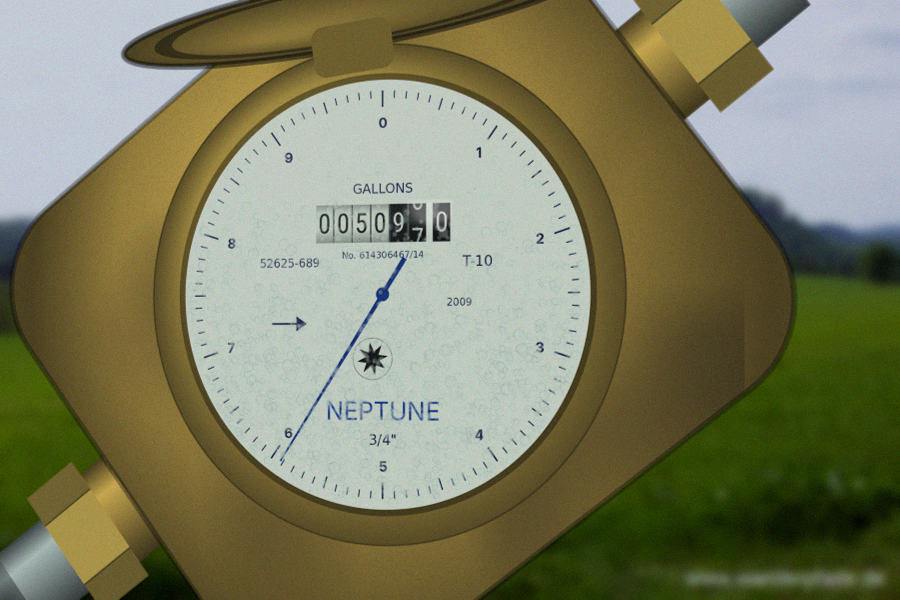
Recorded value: **50965.9** gal
